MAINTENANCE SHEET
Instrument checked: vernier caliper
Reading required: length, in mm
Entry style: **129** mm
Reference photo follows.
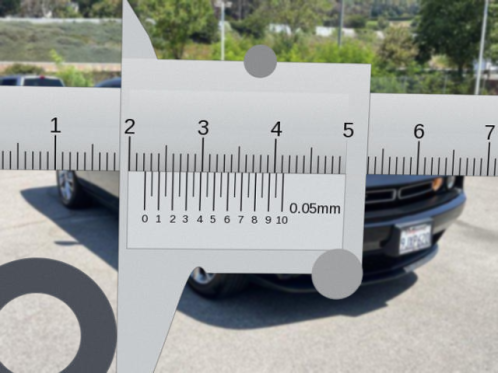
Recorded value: **22.2** mm
